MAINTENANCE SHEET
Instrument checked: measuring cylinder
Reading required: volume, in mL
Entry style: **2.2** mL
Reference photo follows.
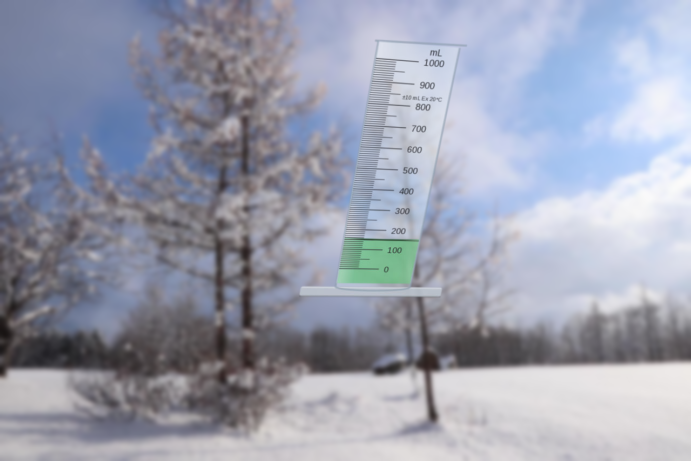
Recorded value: **150** mL
